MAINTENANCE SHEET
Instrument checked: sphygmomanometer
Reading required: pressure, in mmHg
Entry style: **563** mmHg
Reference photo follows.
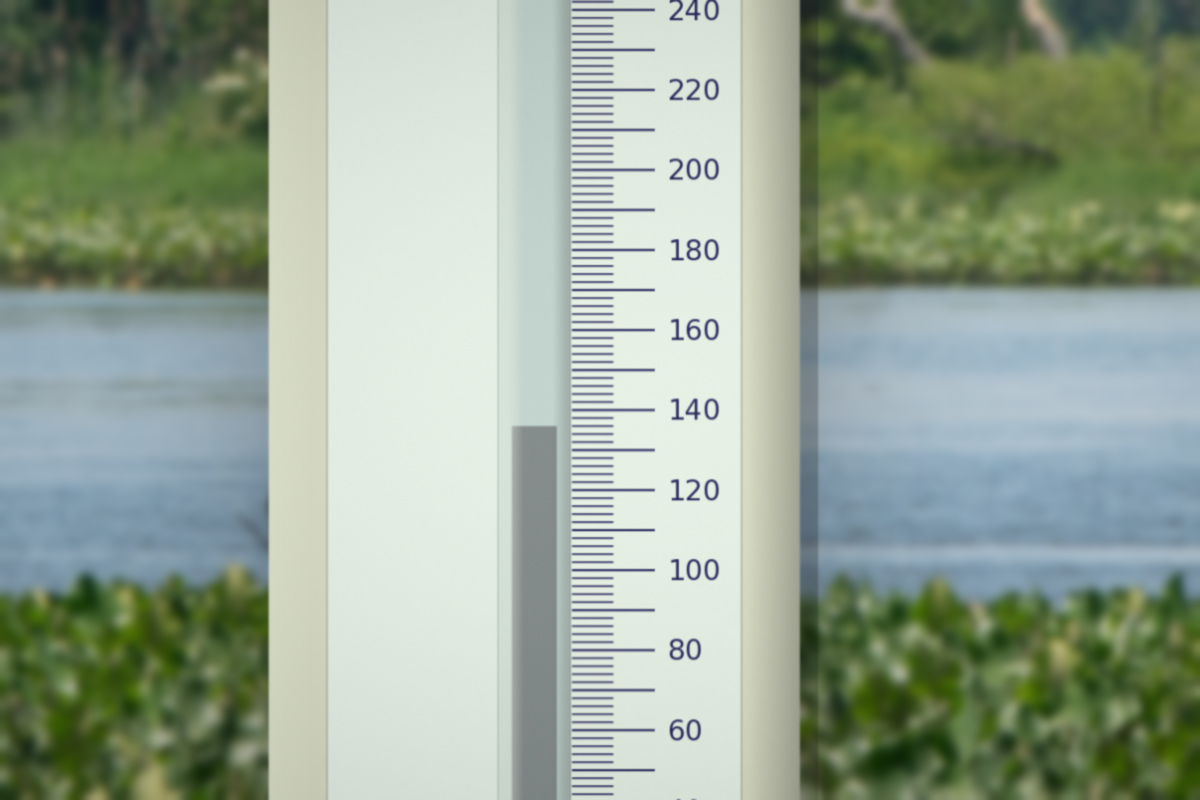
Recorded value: **136** mmHg
